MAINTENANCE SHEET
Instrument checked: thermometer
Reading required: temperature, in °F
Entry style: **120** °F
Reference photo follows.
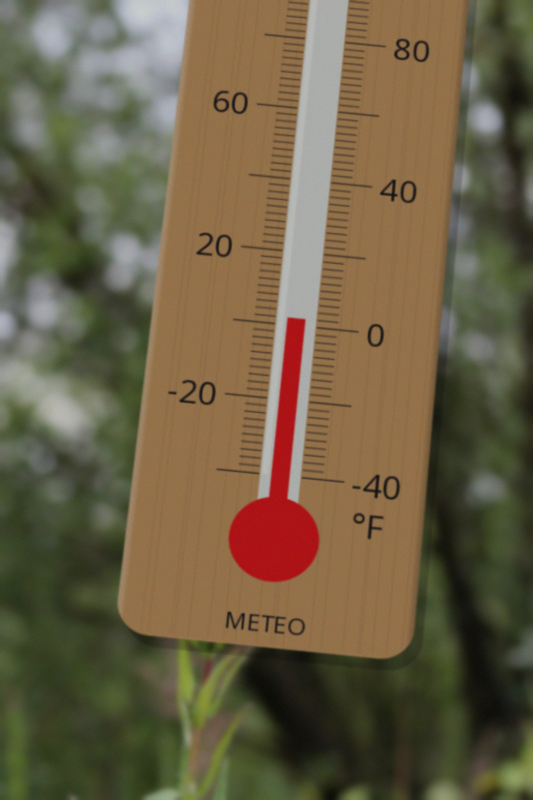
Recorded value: **2** °F
